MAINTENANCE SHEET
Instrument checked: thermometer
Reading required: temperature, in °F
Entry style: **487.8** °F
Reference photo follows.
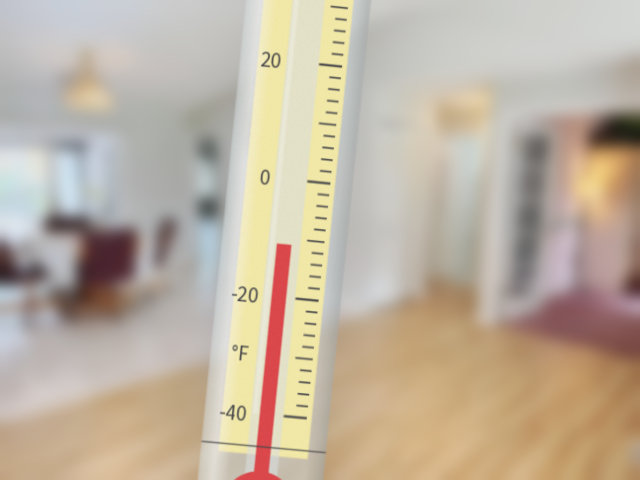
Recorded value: **-11** °F
